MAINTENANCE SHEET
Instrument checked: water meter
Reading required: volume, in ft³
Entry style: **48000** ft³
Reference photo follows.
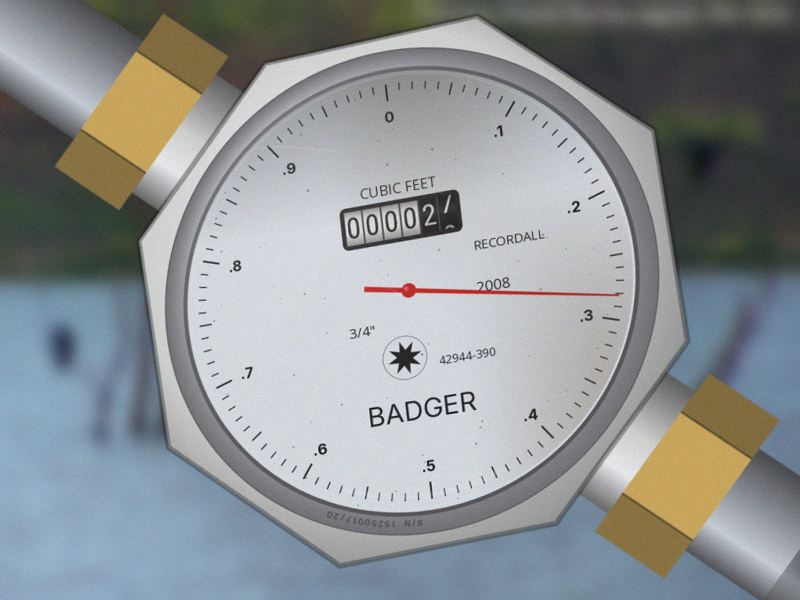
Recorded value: **27.28** ft³
